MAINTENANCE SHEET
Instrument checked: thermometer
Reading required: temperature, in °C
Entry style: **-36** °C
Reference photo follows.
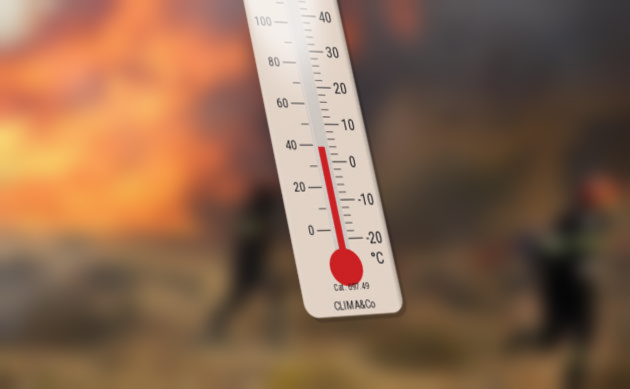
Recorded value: **4** °C
